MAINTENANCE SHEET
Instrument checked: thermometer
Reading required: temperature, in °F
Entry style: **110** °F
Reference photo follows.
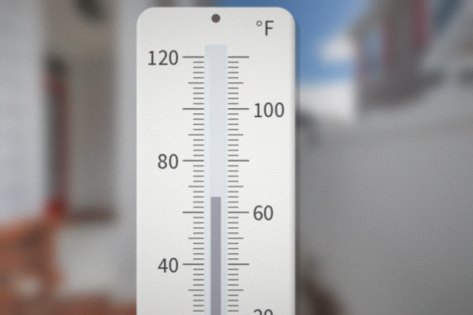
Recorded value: **66** °F
